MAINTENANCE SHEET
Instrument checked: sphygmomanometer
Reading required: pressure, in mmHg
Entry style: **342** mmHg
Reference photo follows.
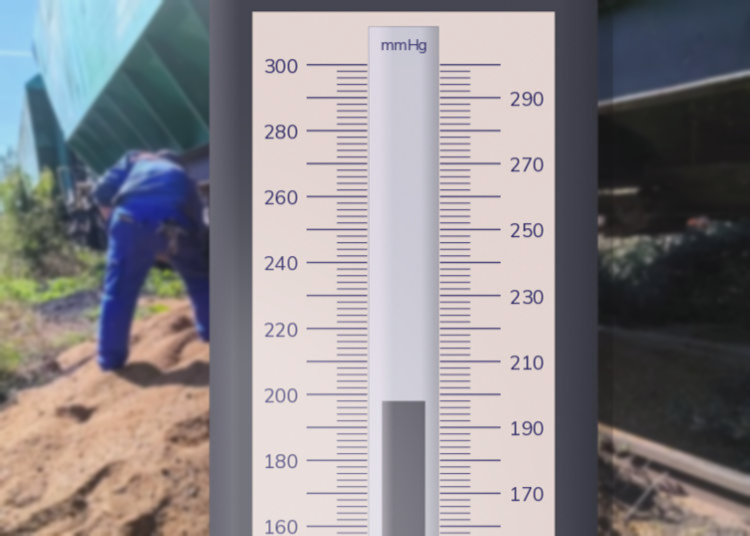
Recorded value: **198** mmHg
